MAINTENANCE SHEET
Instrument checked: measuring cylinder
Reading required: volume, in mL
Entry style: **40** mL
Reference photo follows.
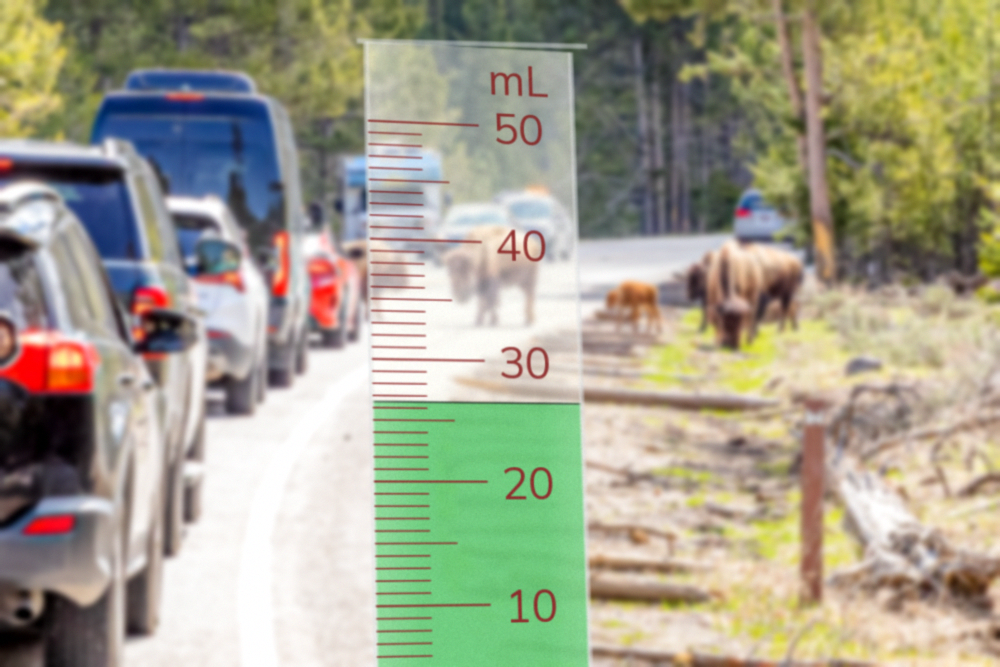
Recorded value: **26.5** mL
